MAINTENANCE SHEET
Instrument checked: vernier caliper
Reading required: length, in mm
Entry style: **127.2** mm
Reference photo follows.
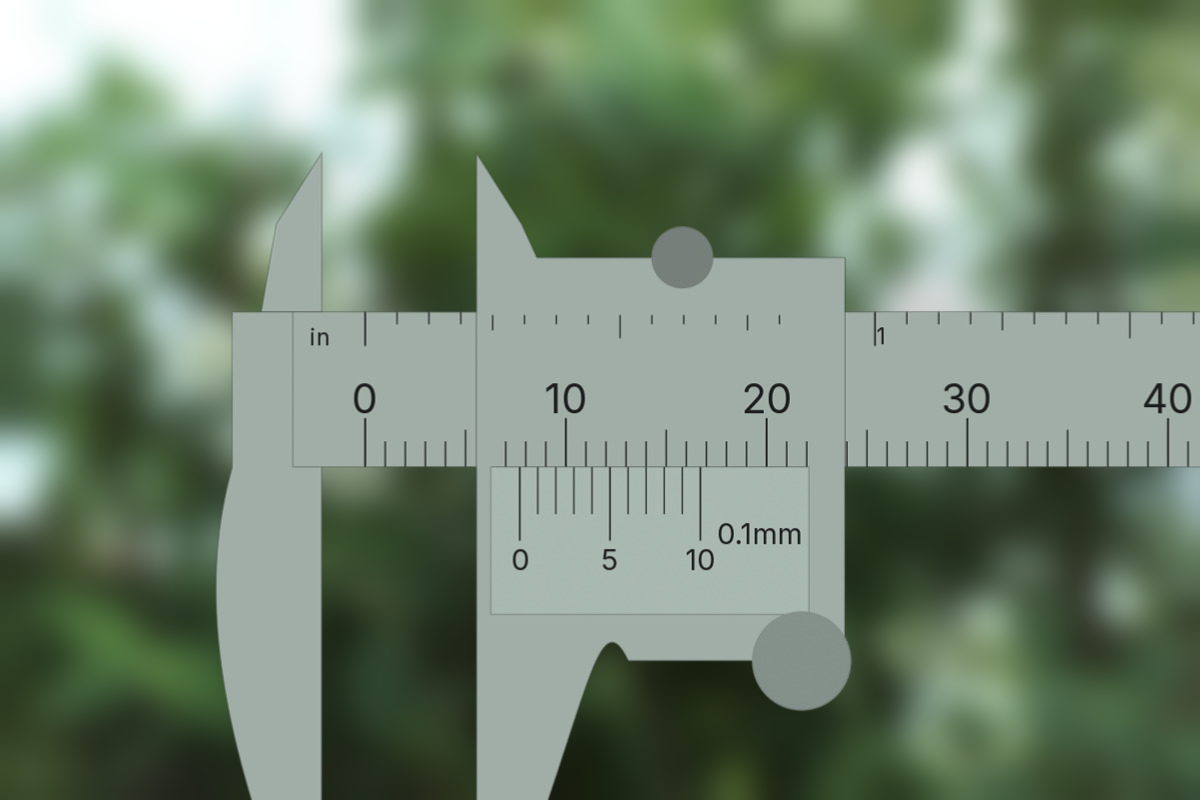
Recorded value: **7.7** mm
